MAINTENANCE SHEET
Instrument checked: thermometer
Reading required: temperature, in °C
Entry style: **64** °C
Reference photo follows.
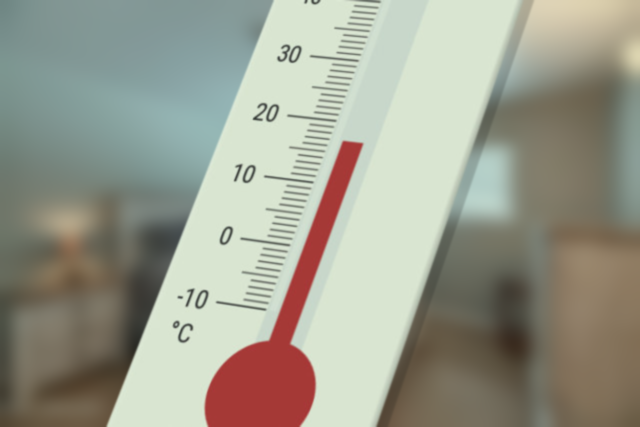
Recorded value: **17** °C
